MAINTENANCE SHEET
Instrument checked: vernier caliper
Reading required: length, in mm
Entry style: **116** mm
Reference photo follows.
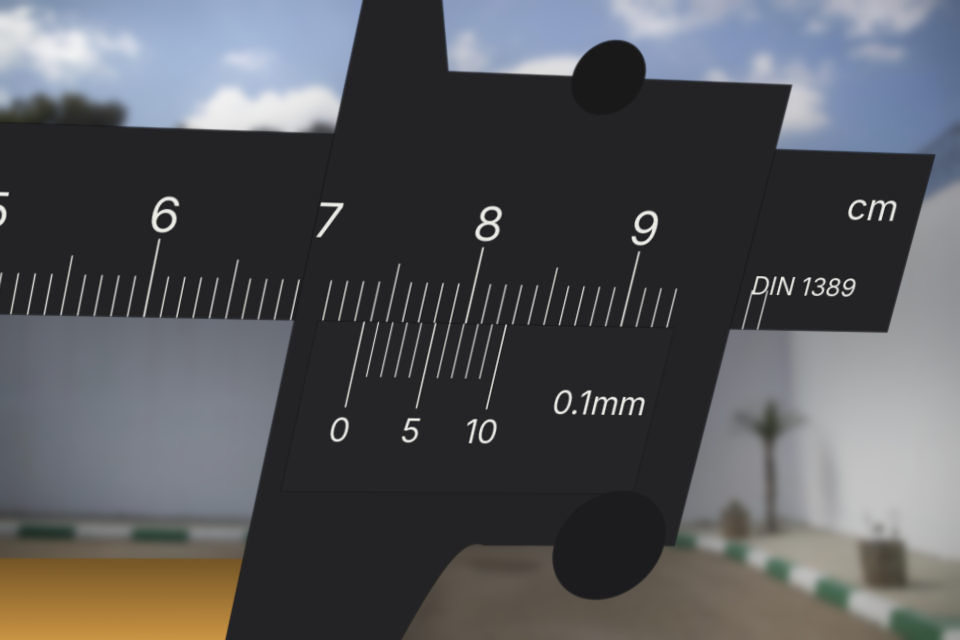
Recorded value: **73.6** mm
